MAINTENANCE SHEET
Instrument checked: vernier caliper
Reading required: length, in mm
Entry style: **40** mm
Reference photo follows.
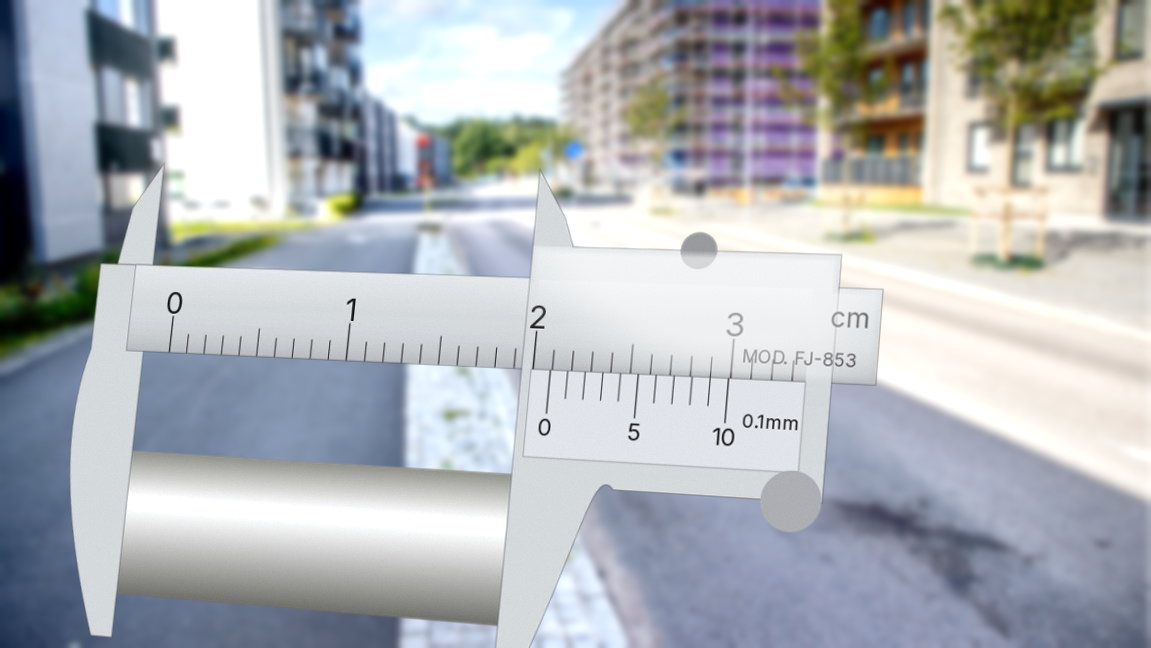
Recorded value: **20.9** mm
